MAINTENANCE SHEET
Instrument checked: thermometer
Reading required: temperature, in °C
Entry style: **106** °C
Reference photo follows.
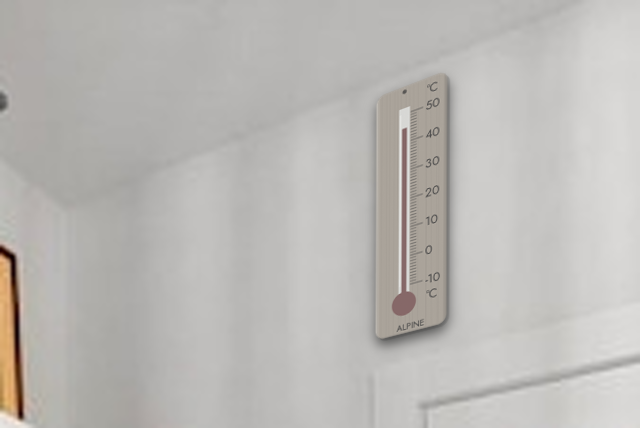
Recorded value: **45** °C
